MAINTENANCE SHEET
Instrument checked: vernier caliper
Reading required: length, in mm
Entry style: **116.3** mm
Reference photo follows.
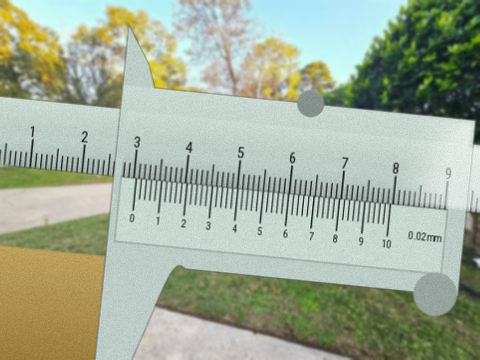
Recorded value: **30.5** mm
